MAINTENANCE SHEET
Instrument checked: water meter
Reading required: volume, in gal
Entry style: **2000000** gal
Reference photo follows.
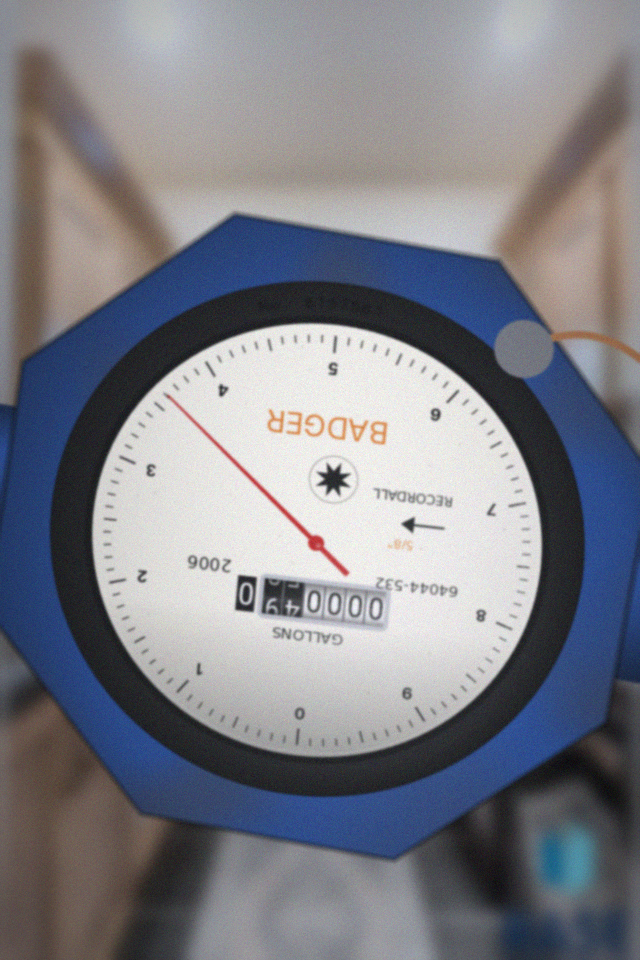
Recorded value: **493.6** gal
